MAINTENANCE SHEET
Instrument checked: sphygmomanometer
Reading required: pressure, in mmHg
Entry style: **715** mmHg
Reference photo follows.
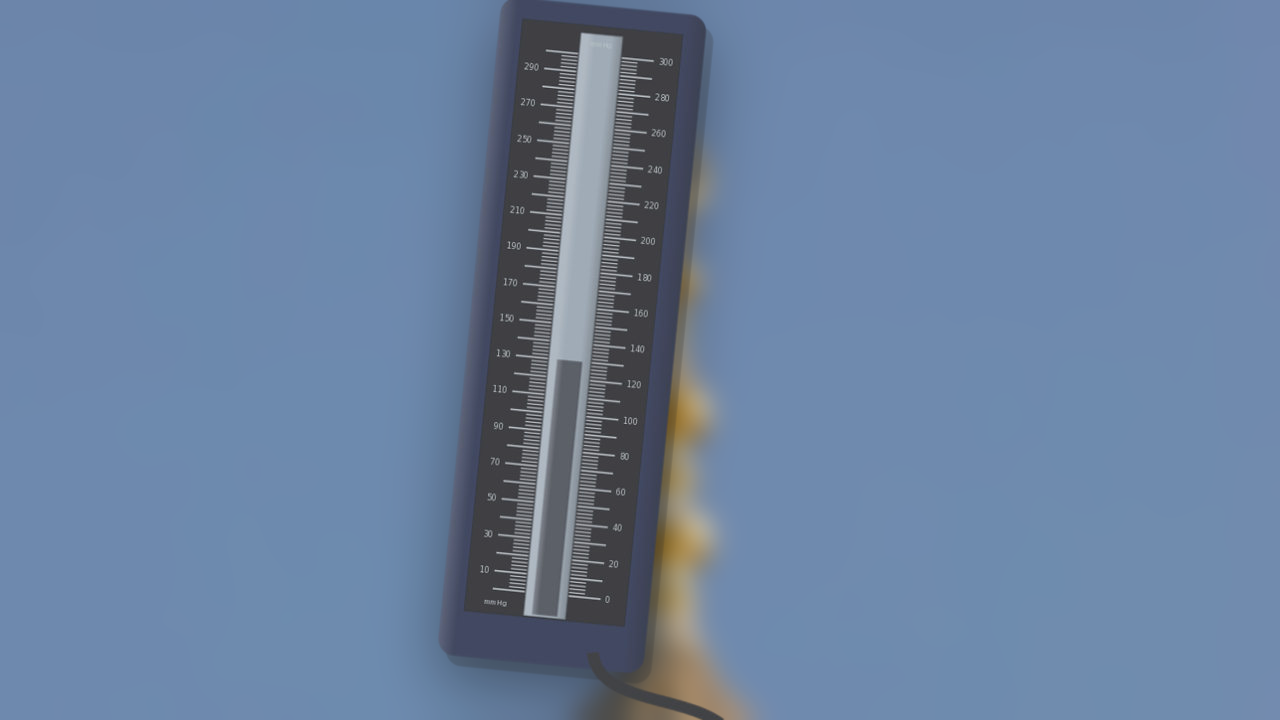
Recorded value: **130** mmHg
